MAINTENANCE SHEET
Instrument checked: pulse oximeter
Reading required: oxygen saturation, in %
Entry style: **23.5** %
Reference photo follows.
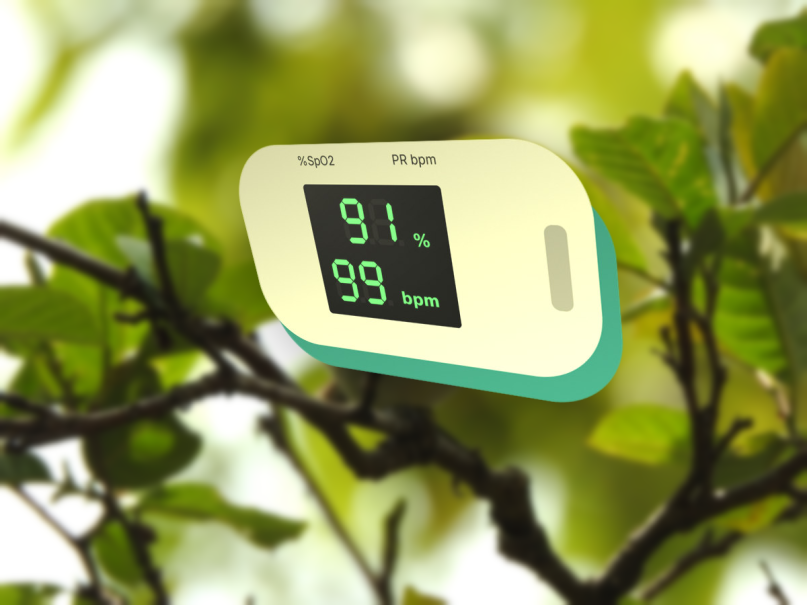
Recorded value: **91** %
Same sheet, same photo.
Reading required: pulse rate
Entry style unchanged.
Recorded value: **99** bpm
